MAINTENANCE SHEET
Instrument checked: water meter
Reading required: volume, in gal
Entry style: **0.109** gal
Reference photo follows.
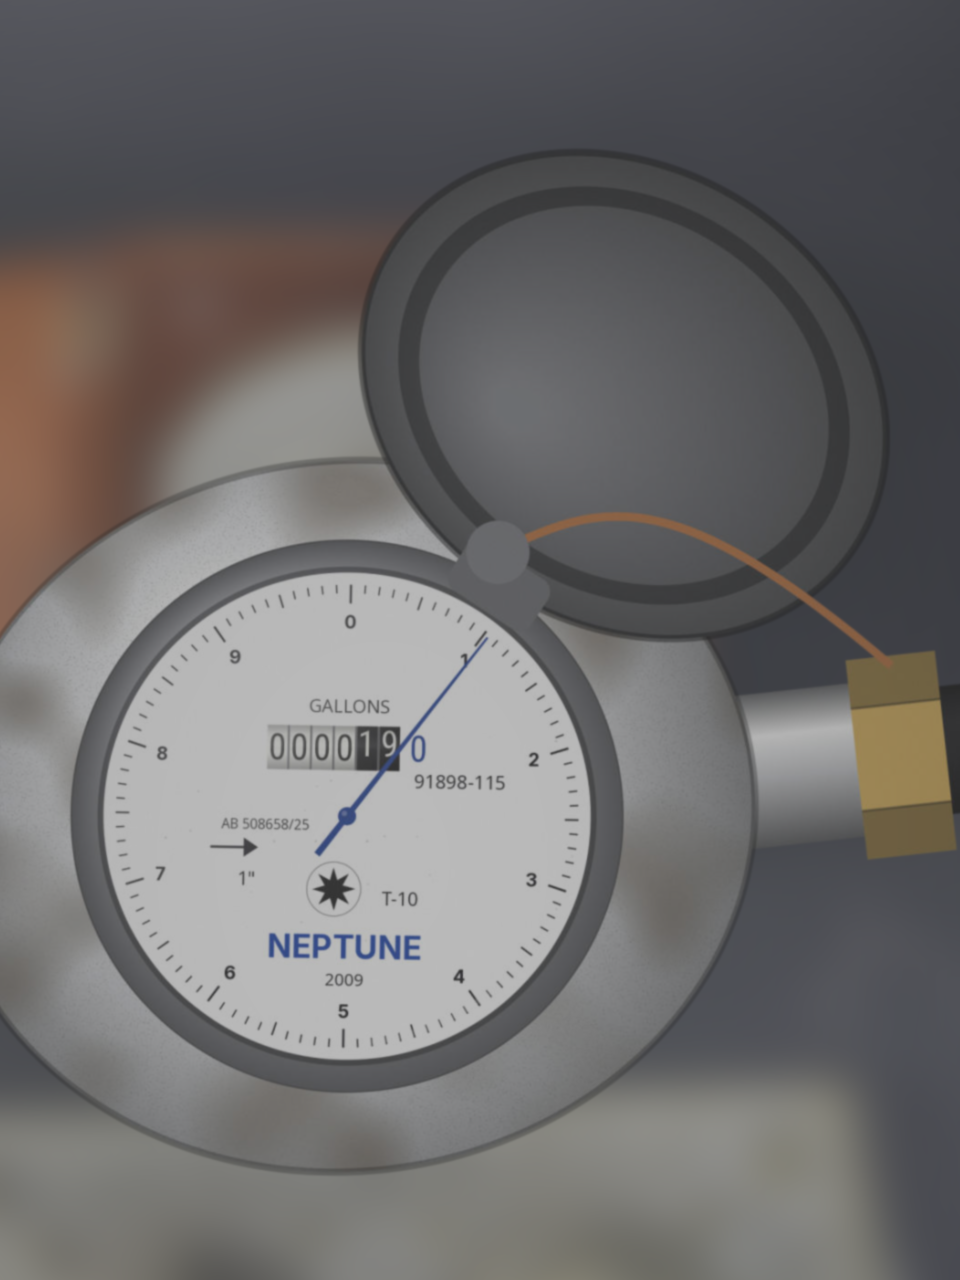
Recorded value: **191.0** gal
